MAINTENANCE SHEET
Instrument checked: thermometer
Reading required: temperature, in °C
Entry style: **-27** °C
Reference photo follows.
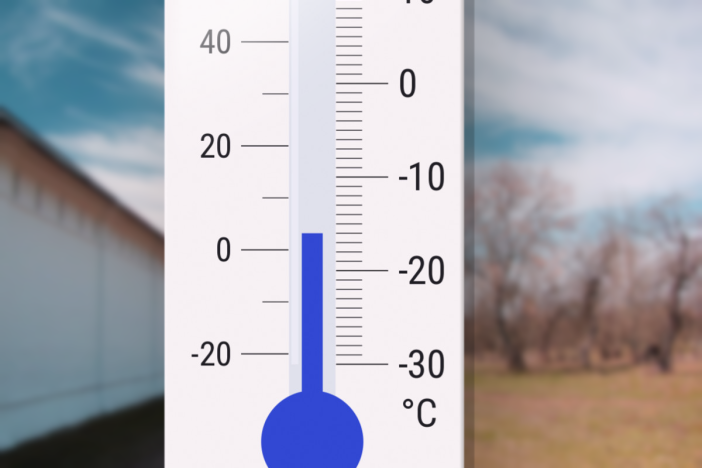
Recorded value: **-16** °C
